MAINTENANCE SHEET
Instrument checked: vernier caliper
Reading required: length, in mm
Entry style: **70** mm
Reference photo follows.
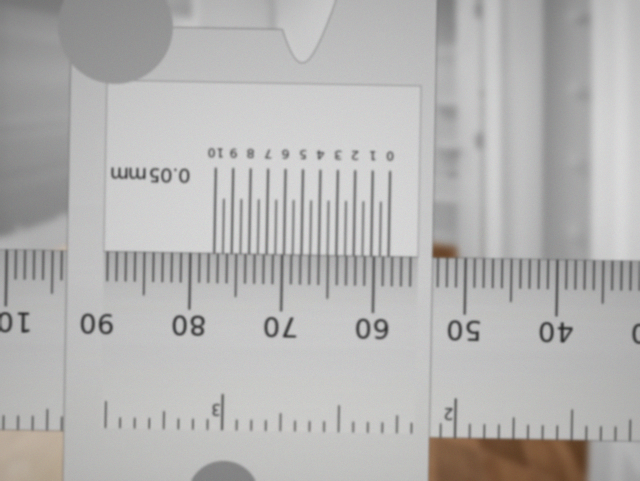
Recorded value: **58.4** mm
